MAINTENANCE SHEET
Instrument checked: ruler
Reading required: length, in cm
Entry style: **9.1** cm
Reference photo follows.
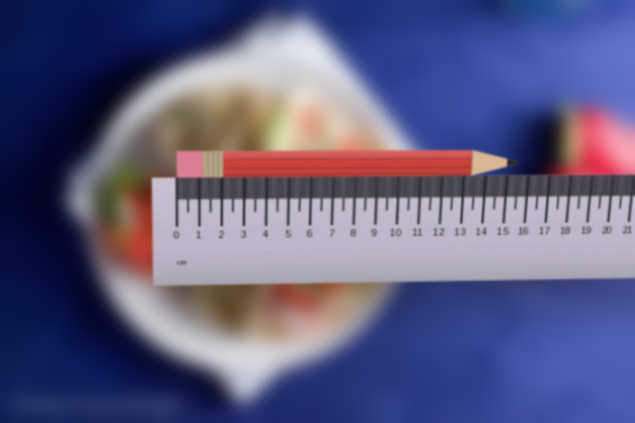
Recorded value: **15.5** cm
